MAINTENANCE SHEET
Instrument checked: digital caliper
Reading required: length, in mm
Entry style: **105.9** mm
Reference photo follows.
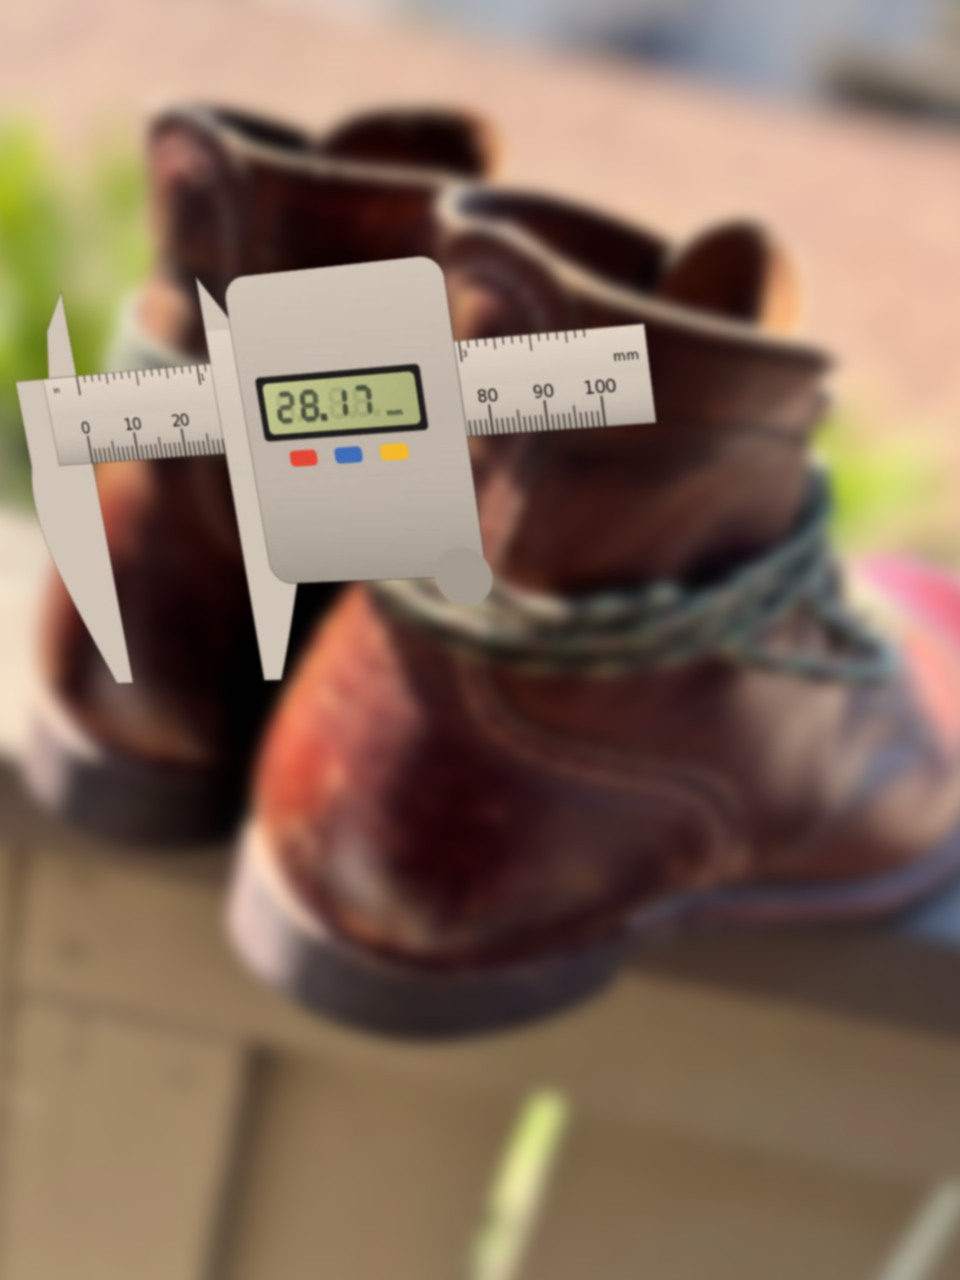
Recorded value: **28.17** mm
